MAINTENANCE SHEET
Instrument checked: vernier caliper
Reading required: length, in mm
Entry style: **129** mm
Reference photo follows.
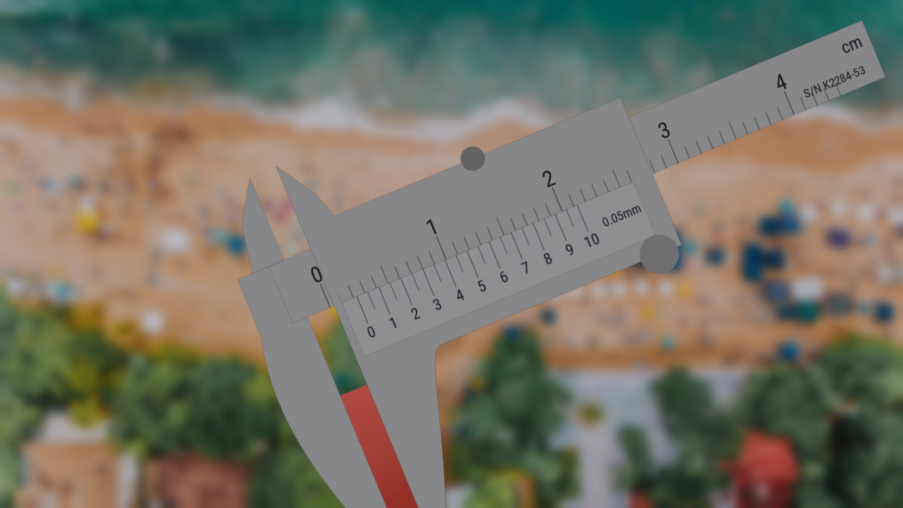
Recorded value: **2.3** mm
